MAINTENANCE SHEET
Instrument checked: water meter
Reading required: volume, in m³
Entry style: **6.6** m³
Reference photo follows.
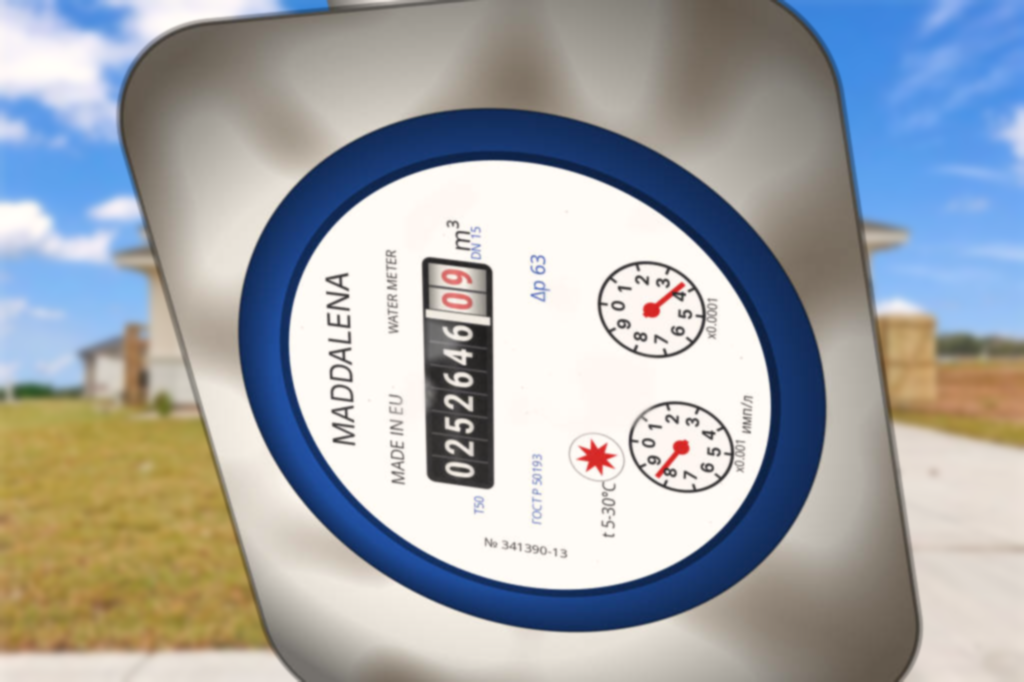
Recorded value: **252646.0983** m³
